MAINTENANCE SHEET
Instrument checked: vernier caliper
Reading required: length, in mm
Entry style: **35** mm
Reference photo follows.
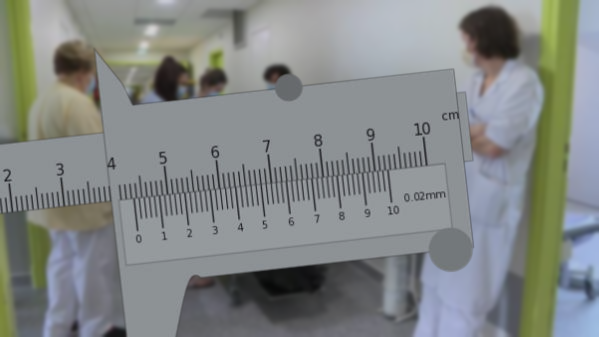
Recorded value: **43.5** mm
